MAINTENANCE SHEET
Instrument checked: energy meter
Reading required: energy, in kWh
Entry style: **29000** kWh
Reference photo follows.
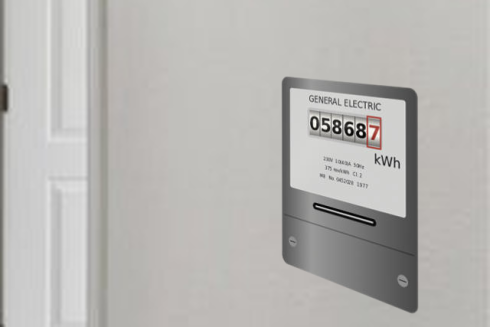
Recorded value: **5868.7** kWh
